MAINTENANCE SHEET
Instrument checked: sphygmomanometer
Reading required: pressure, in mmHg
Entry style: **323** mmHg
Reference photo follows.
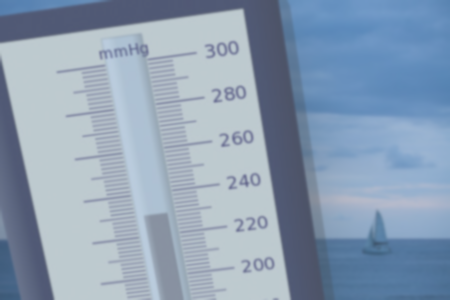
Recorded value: **230** mmHg
